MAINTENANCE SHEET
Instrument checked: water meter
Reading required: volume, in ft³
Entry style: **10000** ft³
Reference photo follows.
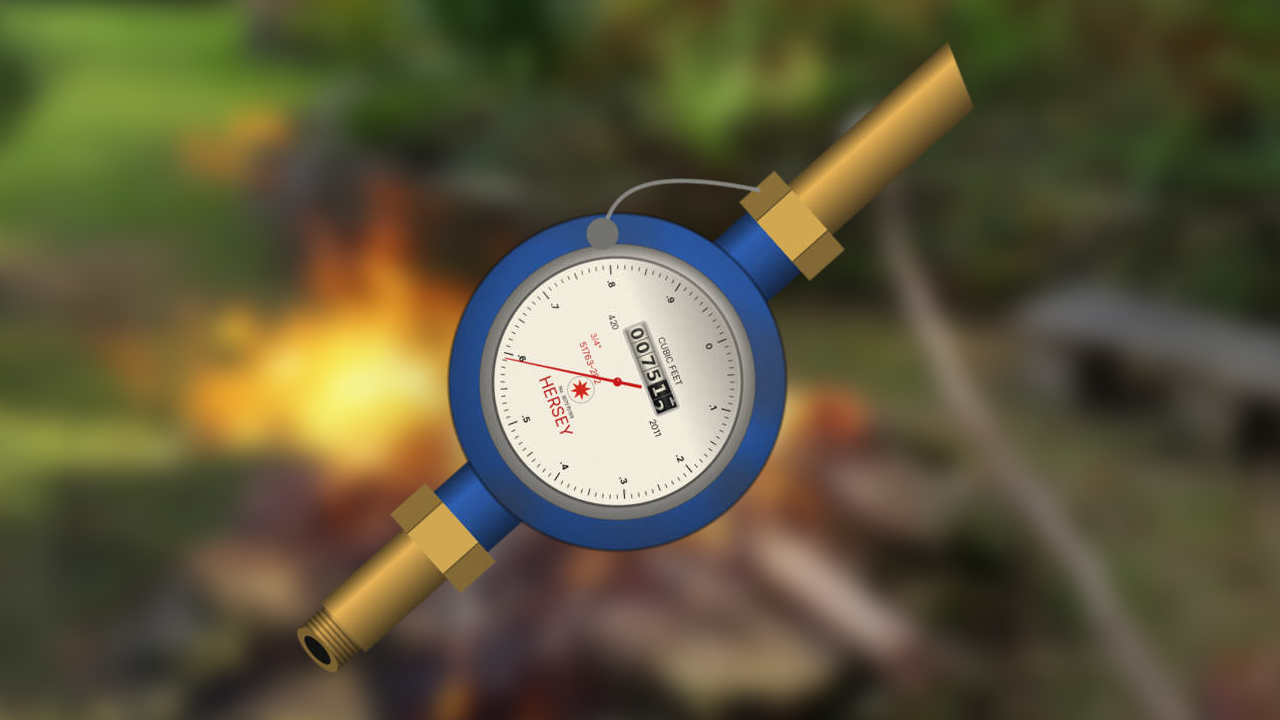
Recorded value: **7511.59** ft³
